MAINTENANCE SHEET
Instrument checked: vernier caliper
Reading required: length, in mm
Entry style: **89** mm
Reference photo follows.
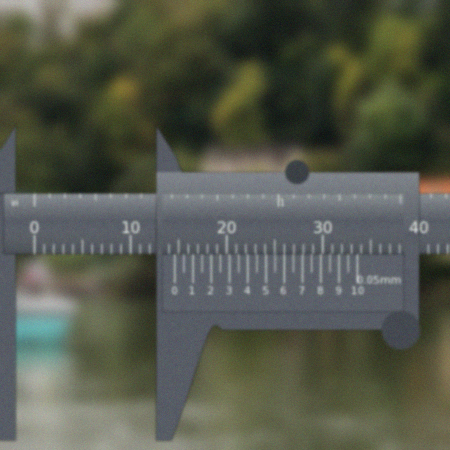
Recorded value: **14.6** mm
